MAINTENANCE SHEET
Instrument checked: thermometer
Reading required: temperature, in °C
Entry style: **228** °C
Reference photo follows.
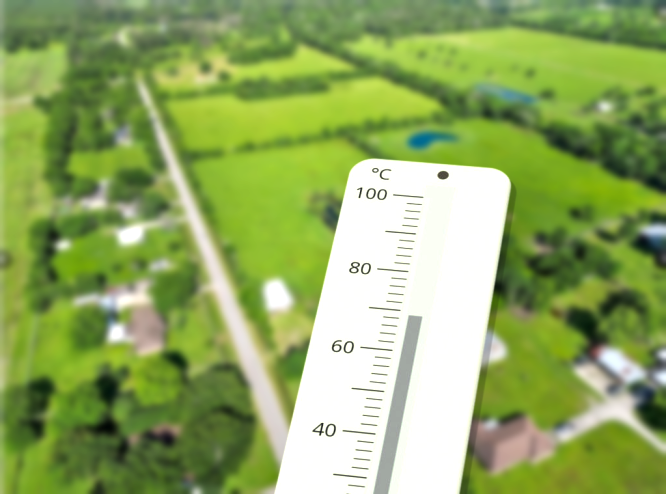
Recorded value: **69** °C
